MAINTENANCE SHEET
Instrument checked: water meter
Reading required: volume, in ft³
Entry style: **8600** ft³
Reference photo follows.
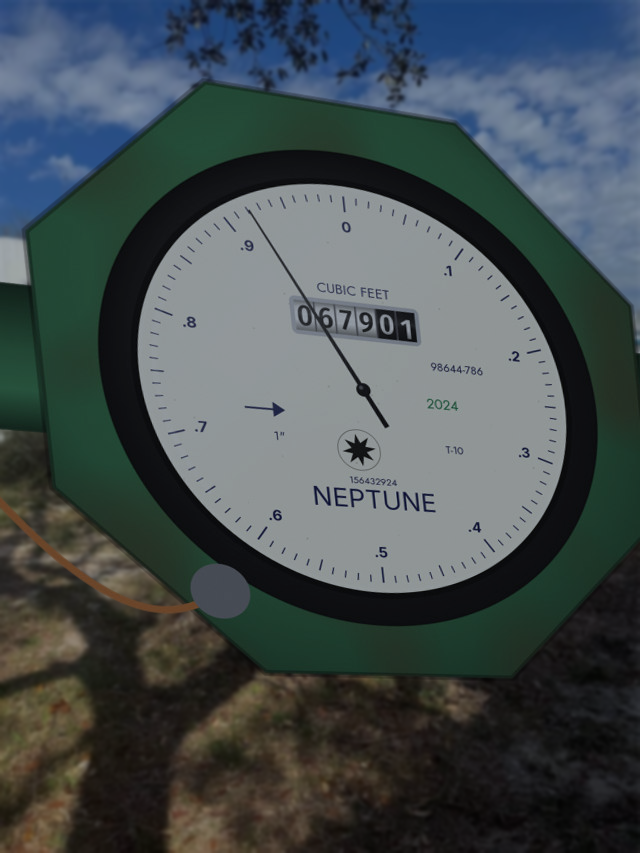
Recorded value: **67900.92** ft³
